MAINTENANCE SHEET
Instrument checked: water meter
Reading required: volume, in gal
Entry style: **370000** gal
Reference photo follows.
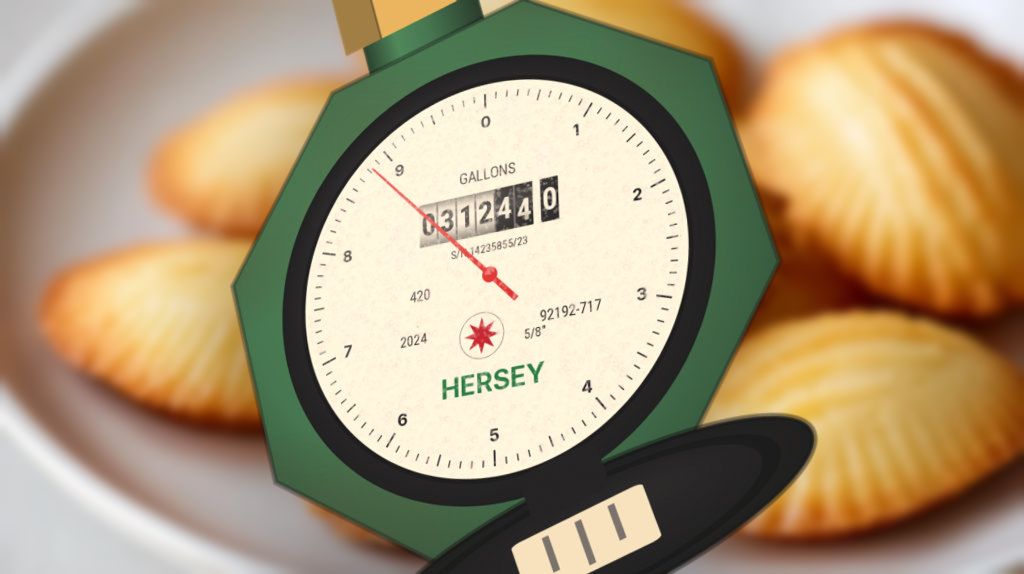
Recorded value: **312438.8** gal
